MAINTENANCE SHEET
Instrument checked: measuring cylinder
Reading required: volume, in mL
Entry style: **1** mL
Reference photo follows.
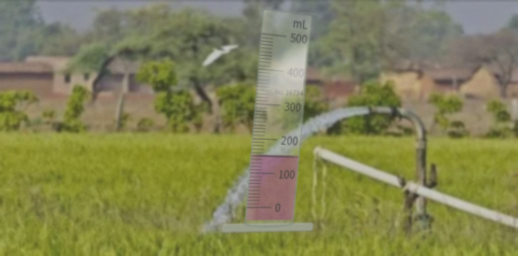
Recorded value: **150** mL
